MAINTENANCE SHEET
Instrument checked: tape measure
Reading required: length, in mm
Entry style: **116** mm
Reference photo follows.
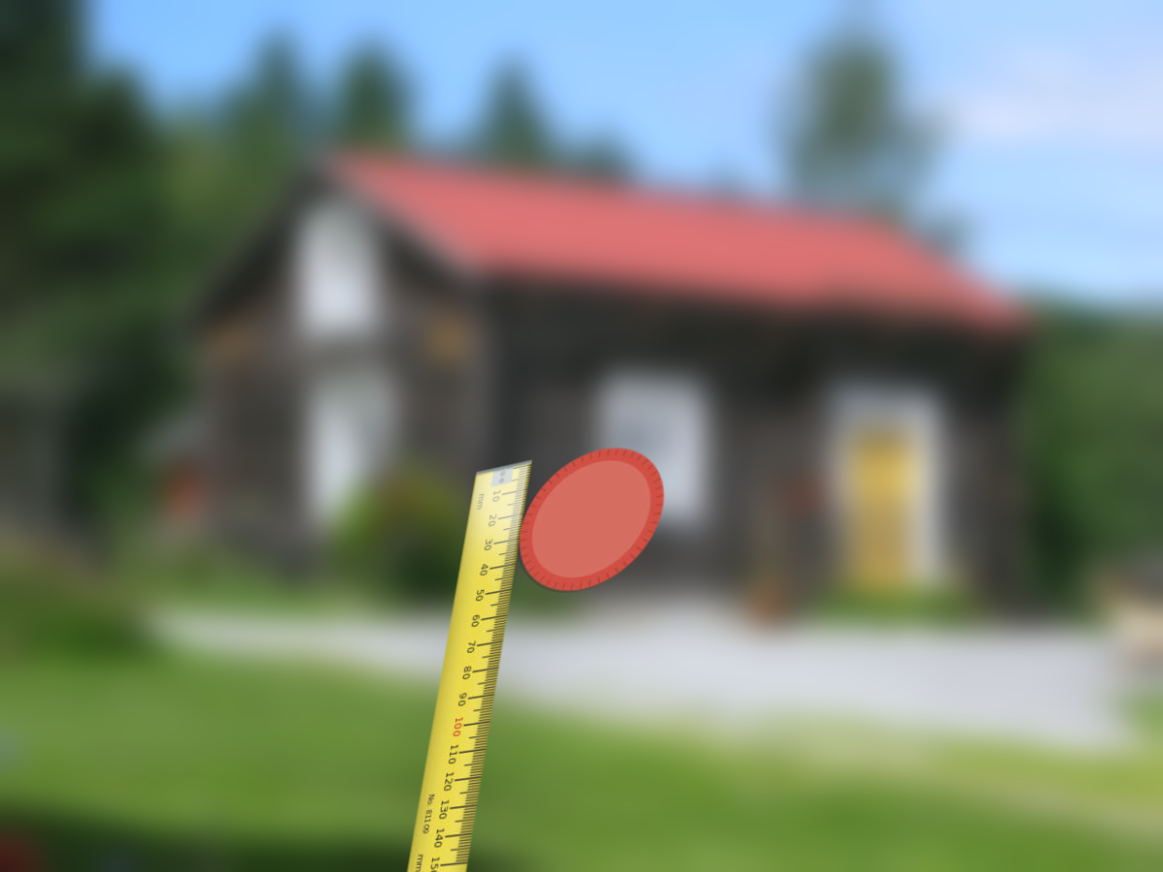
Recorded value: **55** mm
